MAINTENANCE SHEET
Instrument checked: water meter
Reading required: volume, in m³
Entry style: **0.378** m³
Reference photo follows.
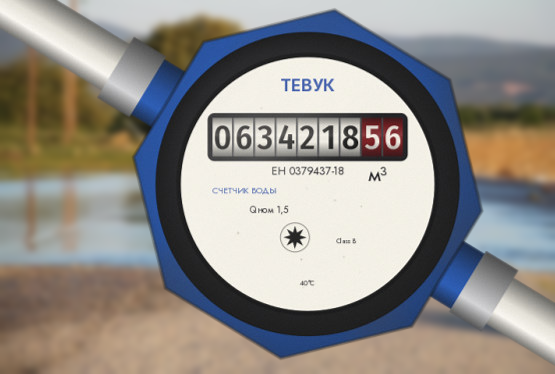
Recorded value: **634218.56** m³
